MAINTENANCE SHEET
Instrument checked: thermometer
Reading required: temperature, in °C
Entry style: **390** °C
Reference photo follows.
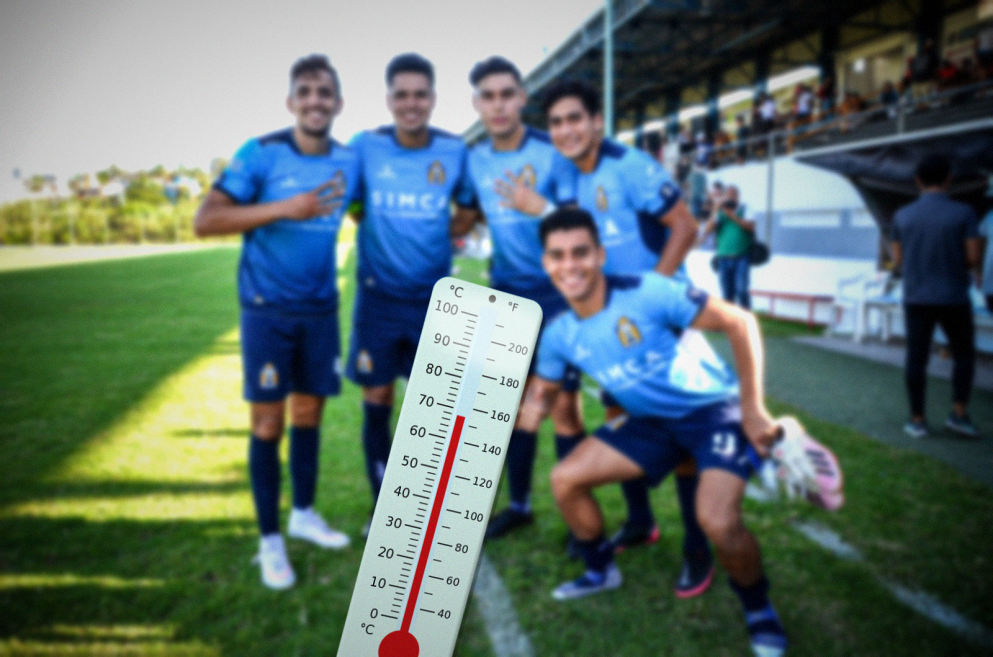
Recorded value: **68** °C
